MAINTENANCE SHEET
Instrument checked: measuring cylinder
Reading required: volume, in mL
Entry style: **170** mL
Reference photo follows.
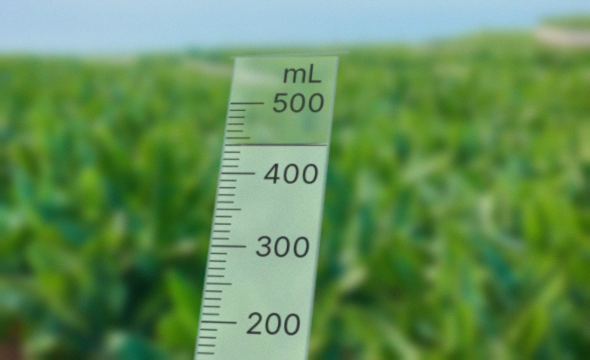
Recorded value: **440** mL
